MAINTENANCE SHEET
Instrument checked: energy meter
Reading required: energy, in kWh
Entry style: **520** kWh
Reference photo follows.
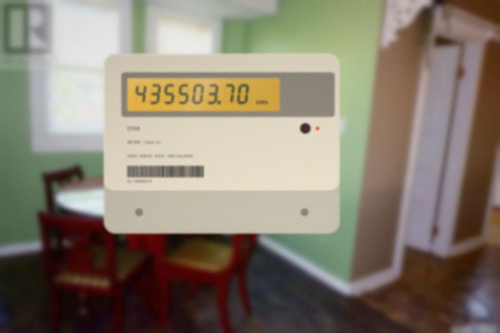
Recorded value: **435503.70** kWh
